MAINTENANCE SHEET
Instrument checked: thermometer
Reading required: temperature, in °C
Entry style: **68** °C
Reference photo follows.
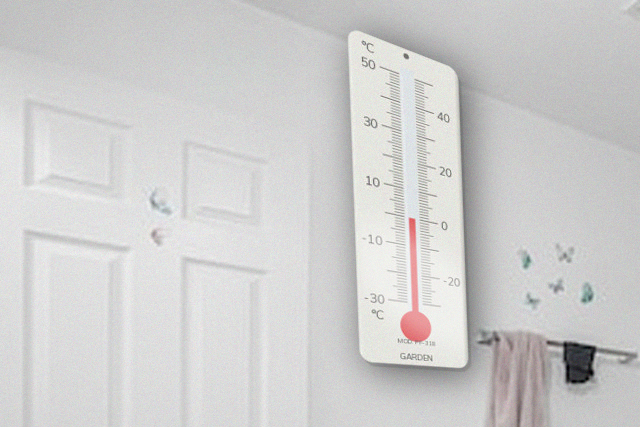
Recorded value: **0** °C
